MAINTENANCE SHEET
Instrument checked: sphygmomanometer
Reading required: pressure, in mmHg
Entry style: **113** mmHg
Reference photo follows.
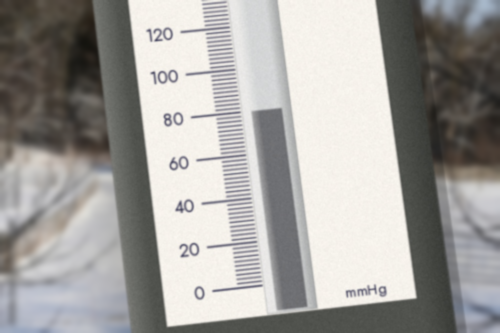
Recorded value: **80** mmHg
